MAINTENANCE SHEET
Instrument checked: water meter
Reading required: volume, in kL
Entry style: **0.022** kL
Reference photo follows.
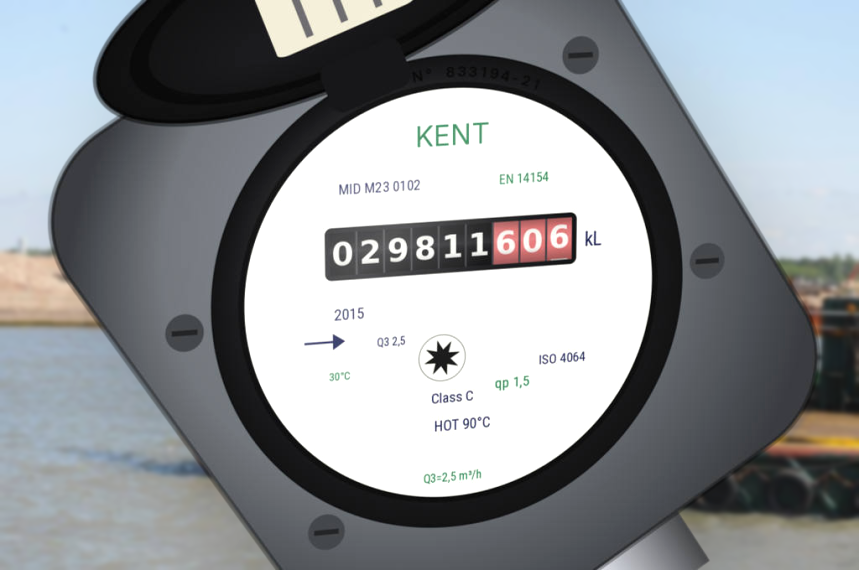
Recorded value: **29811.606** kL
